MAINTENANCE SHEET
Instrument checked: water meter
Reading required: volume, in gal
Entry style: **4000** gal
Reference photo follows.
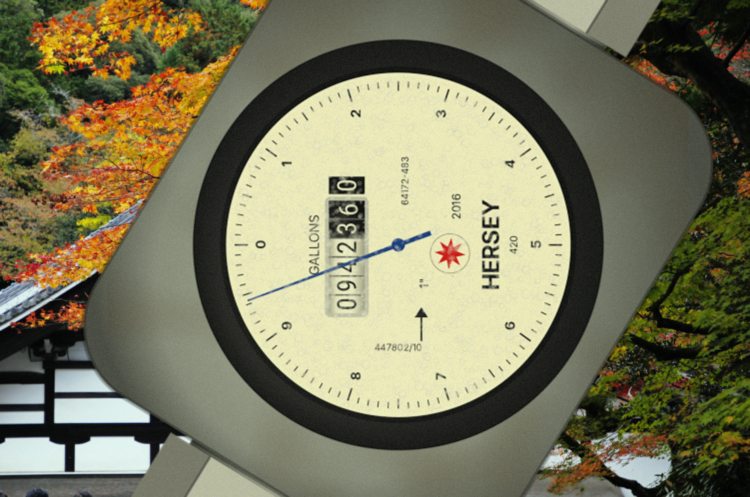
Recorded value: **942359.4** gal
